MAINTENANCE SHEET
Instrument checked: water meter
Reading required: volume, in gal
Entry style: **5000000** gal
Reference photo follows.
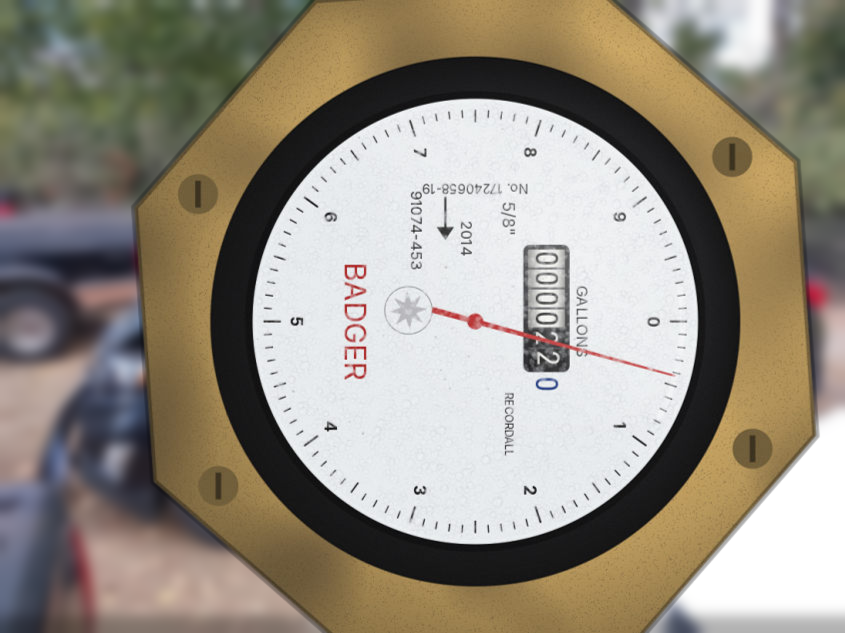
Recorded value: **220.4** gal
